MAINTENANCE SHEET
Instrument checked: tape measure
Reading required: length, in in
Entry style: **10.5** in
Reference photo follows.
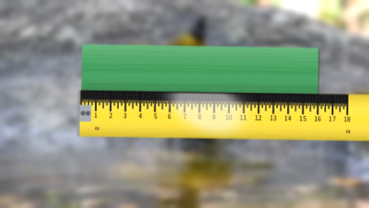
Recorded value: **16** in
